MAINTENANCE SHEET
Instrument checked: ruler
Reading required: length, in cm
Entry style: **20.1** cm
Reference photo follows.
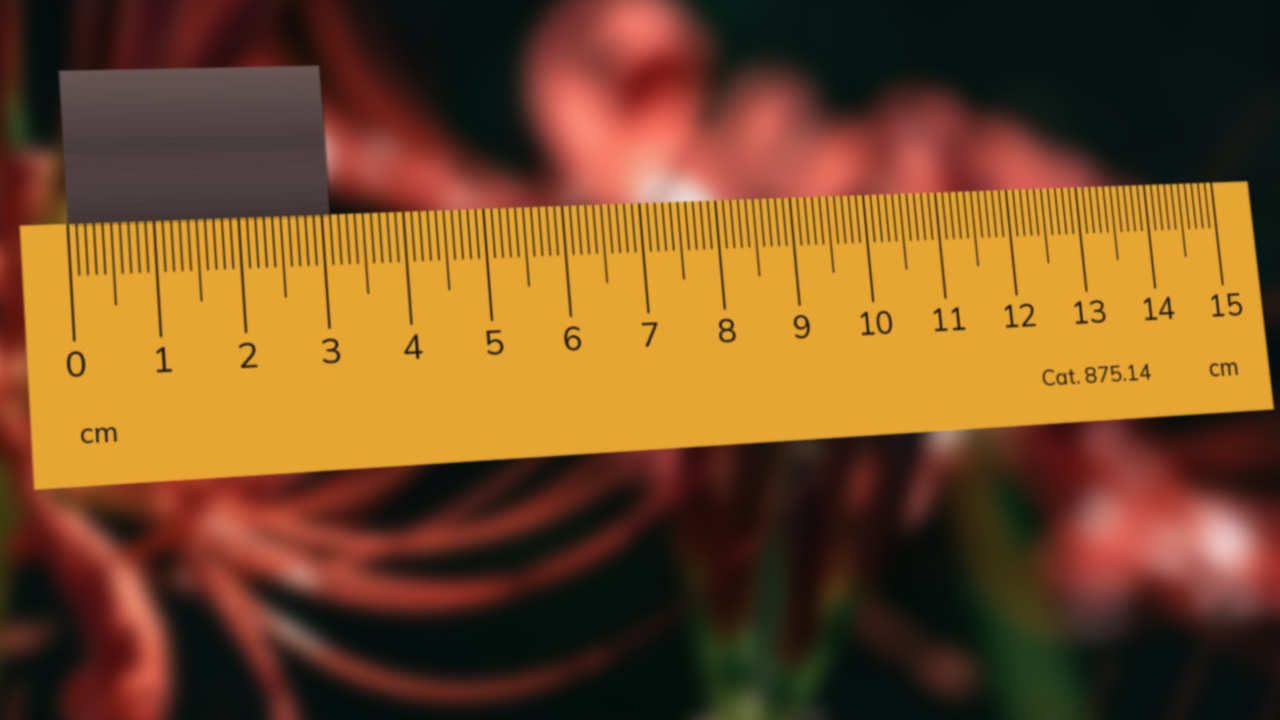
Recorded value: **3.1** cm
